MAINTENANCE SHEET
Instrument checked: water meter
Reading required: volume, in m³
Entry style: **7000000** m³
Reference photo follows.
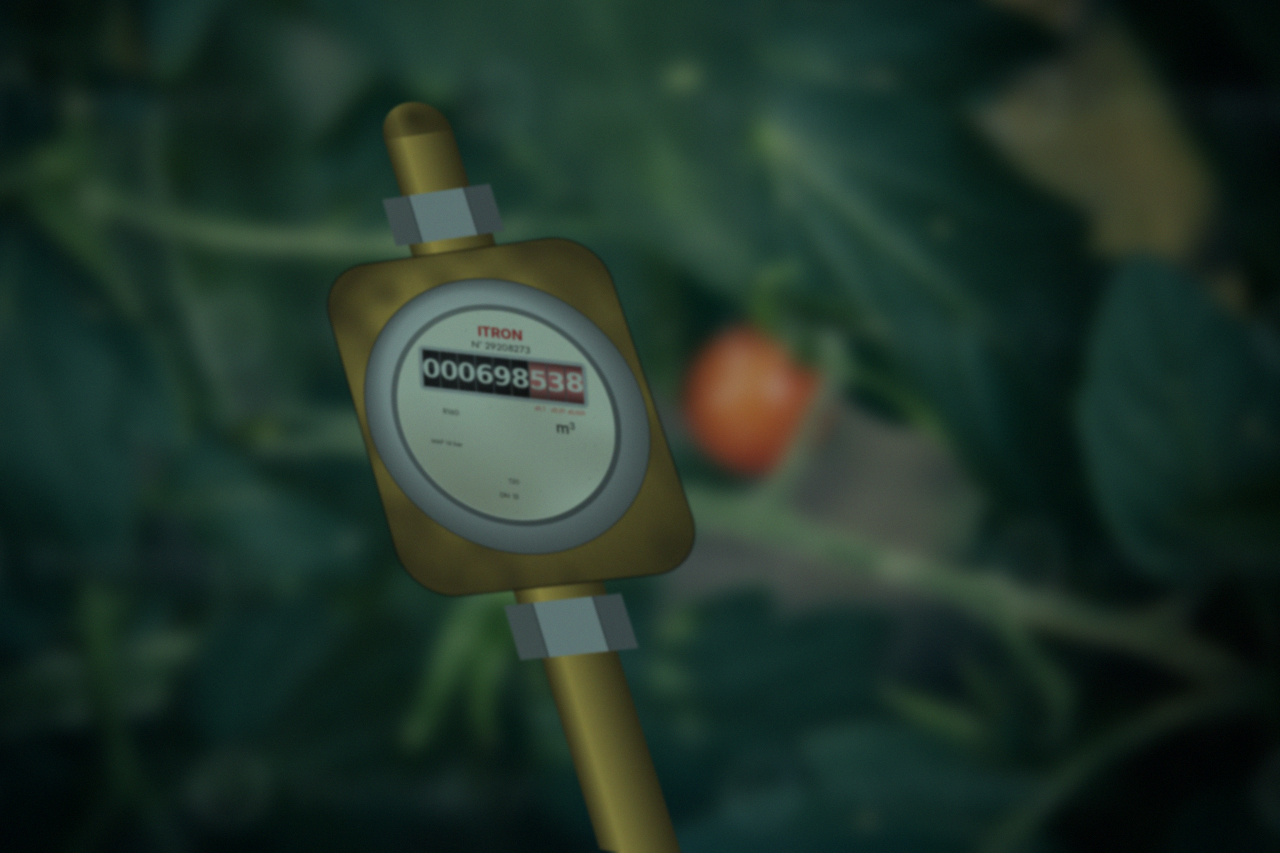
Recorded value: **698.538** m³
